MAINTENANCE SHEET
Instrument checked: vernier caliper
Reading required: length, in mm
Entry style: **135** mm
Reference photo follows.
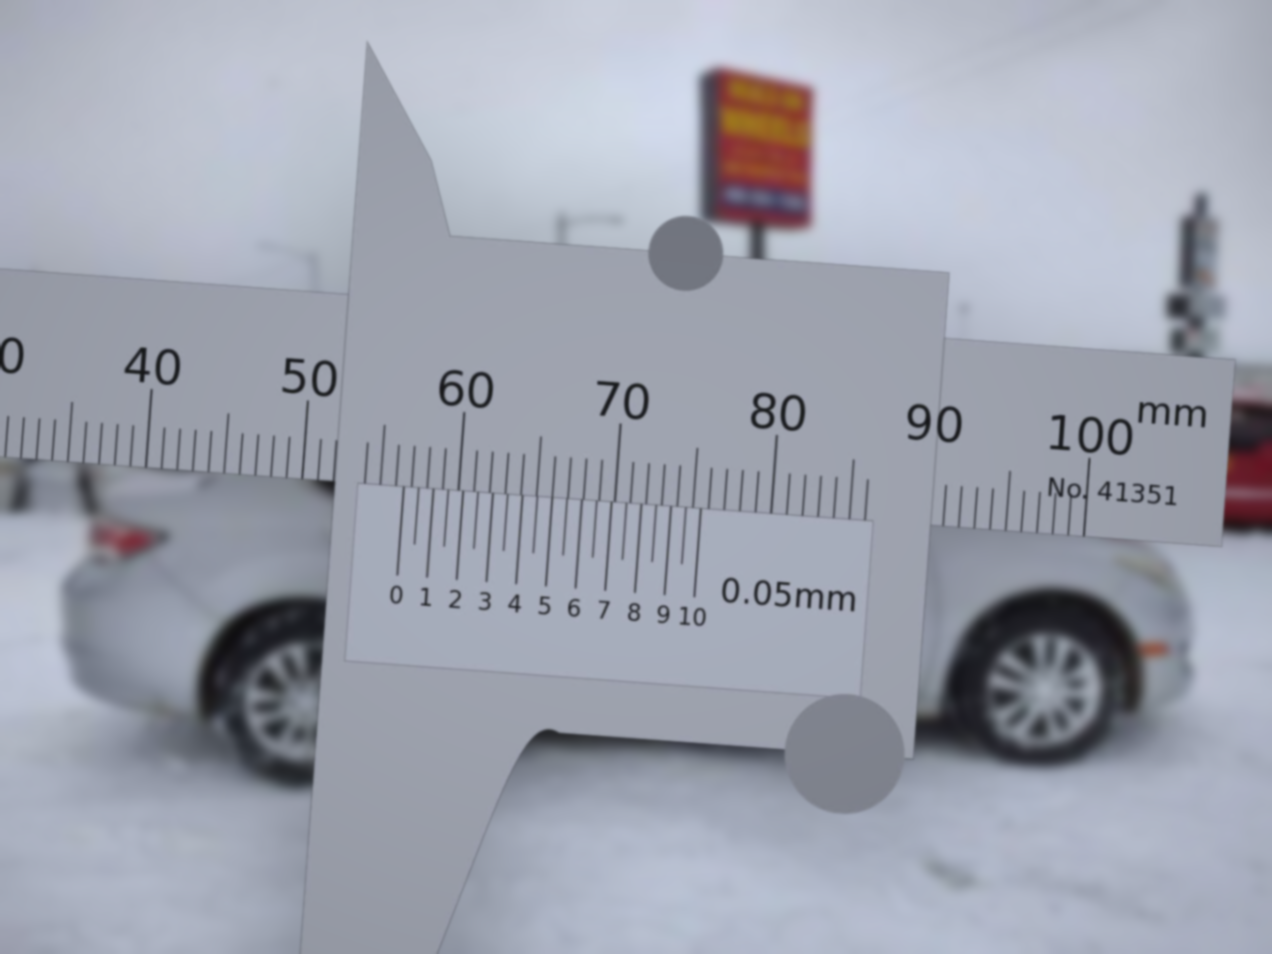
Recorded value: **56.5** mm
